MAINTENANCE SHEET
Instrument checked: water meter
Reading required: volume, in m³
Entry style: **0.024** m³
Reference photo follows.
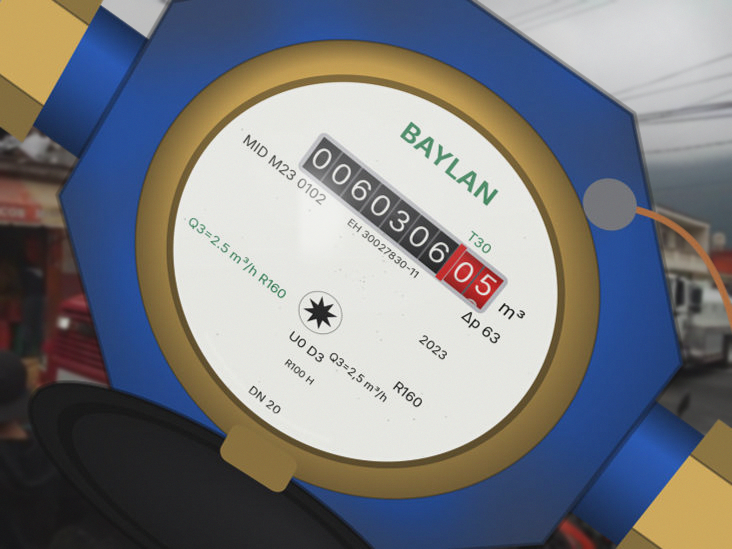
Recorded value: **60306.05** m³
